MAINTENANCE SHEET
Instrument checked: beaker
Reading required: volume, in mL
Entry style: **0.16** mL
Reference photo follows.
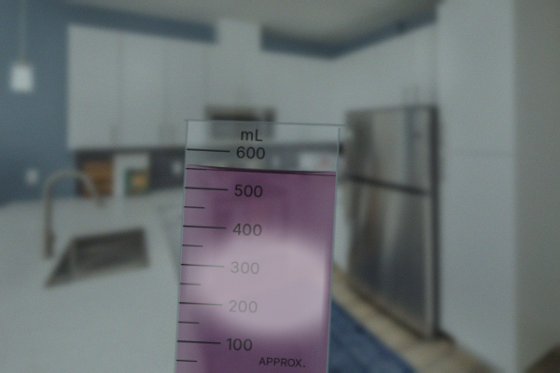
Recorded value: **550** mL
